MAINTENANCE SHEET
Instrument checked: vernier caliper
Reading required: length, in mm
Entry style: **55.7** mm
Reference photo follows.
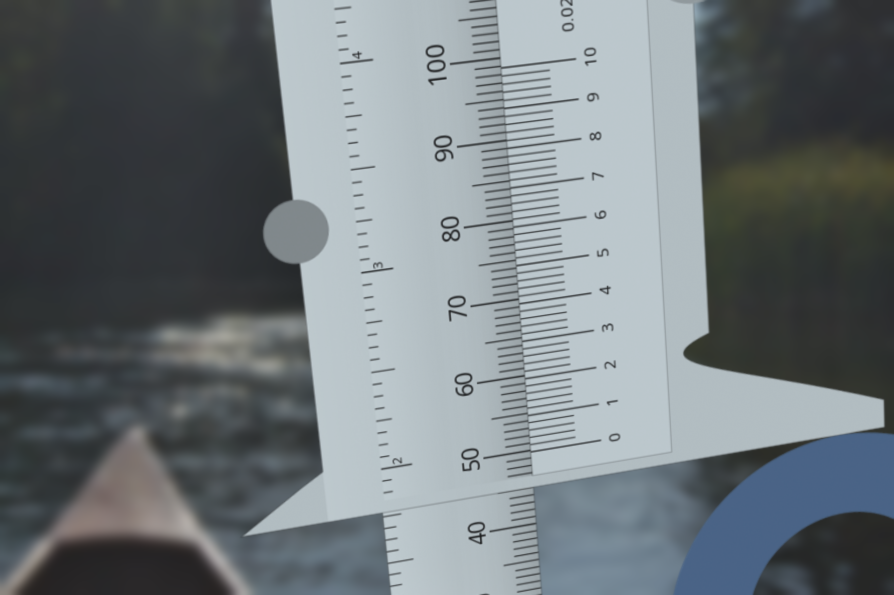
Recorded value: **49.8** mm
